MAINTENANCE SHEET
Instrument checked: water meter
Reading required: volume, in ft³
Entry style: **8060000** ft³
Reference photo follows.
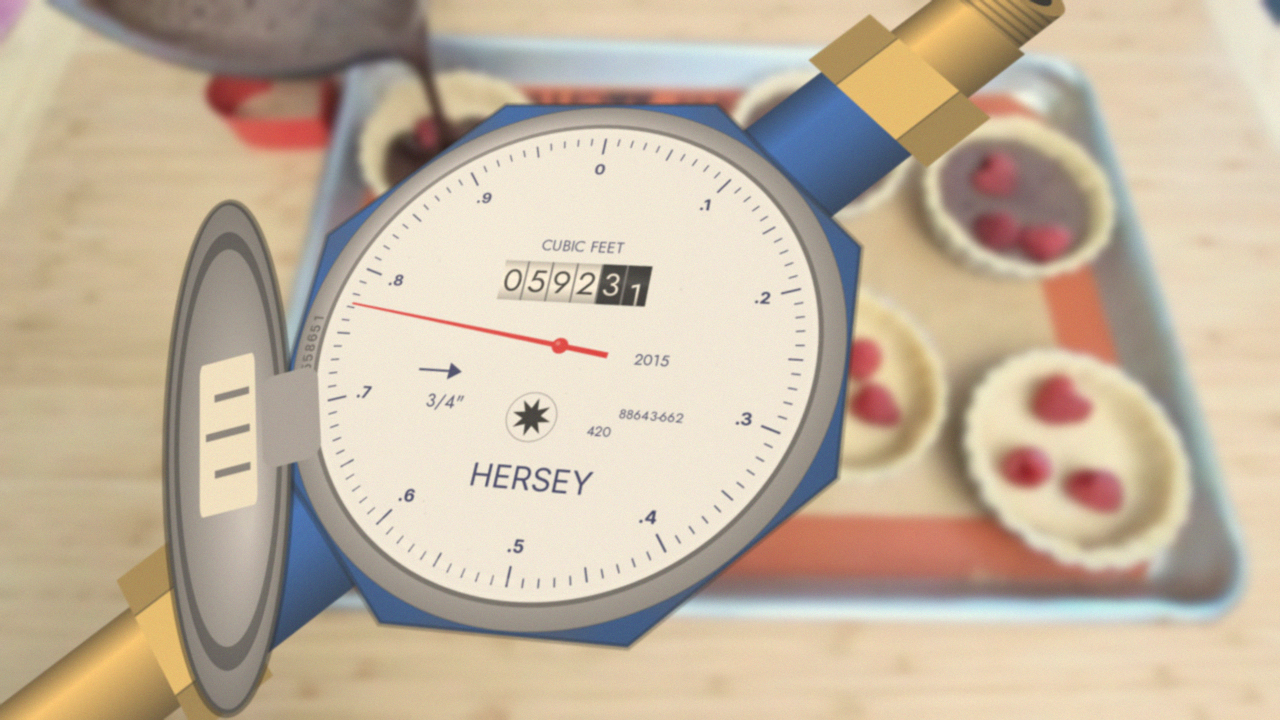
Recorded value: **59230.77** ft³
